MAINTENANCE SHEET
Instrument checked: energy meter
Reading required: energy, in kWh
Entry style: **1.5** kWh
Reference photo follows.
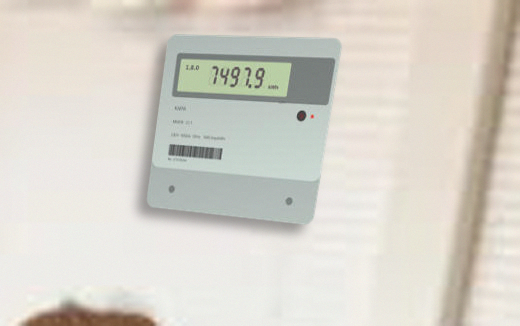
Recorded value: **7497.9** kWh
